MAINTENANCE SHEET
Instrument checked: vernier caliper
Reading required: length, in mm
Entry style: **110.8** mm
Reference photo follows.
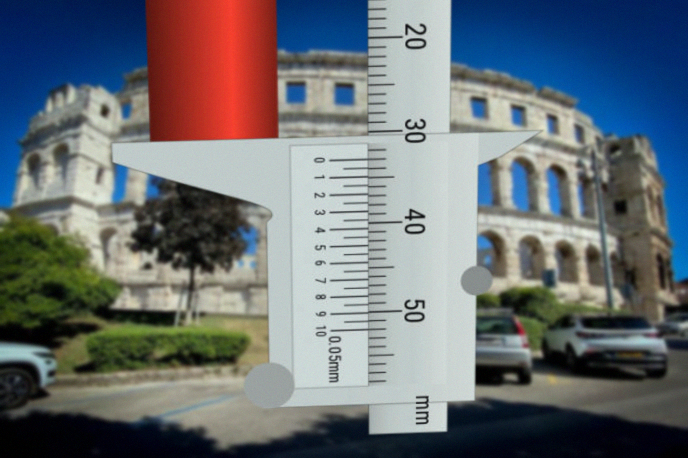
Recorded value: **33.0** mm
